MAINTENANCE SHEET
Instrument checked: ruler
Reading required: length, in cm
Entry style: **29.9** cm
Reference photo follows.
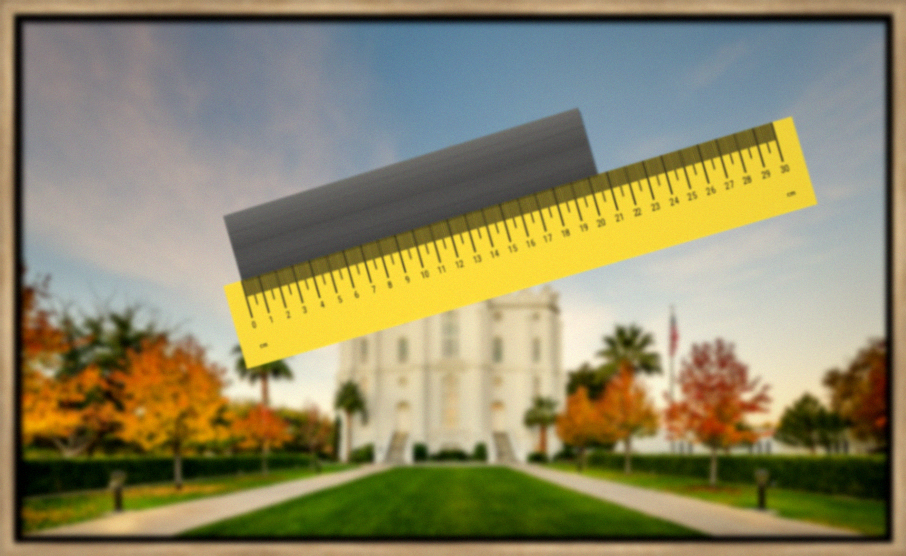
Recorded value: **20.5** cm
